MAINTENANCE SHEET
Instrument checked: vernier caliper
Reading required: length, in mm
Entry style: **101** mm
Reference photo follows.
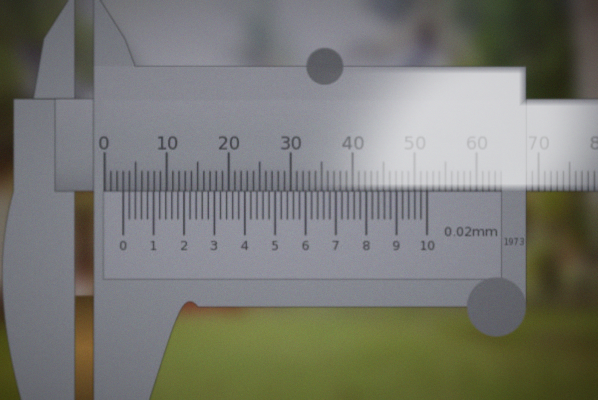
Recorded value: **3.0** mm
